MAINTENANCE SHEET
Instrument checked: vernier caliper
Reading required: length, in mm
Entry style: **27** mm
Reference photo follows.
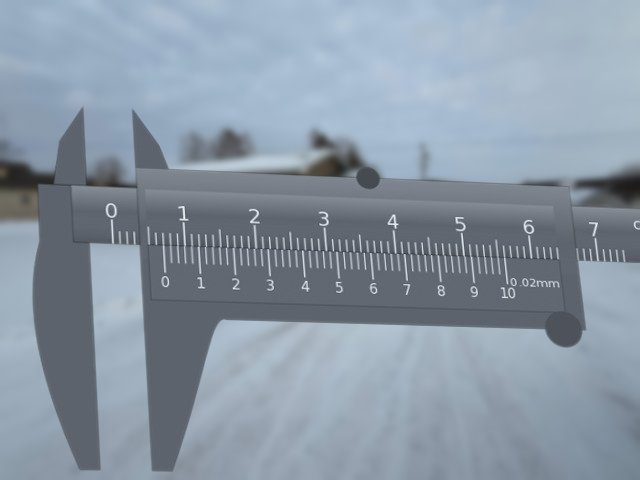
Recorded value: **7.0** mm
